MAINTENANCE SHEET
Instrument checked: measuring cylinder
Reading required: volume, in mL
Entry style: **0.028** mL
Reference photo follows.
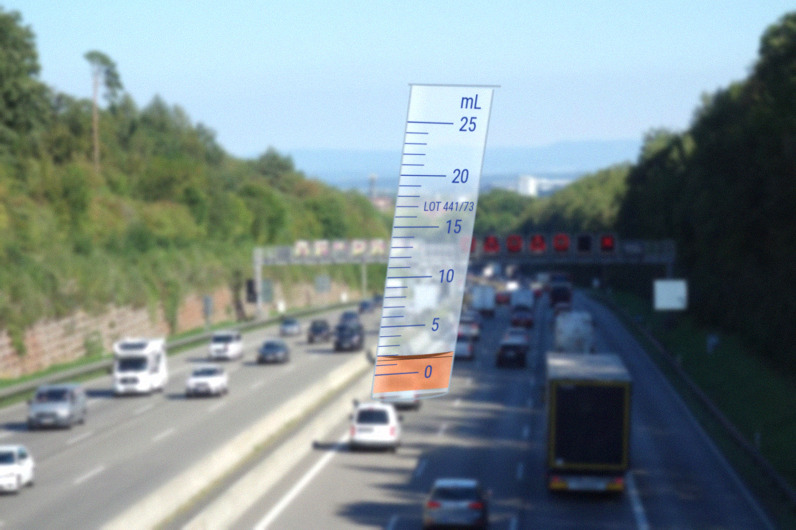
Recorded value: **1.5** mL
